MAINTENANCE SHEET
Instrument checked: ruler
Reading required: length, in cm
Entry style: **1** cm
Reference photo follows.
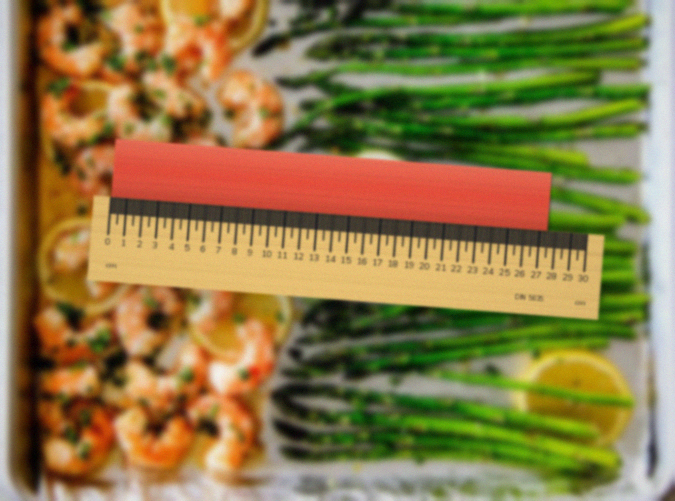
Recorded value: **27.5** cm
